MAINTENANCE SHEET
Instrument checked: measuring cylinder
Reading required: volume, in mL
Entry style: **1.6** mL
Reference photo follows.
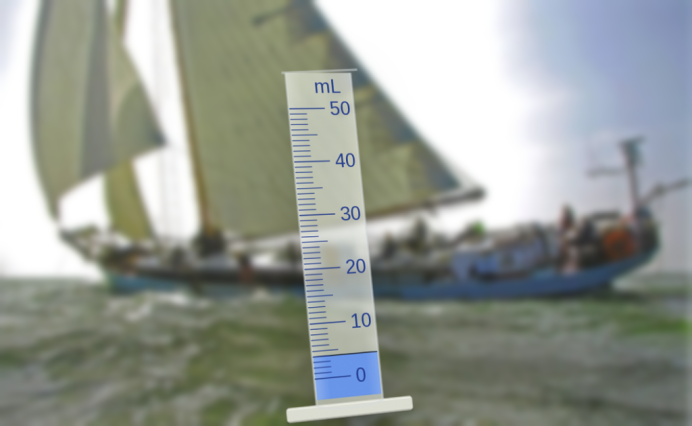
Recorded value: **4** mL
